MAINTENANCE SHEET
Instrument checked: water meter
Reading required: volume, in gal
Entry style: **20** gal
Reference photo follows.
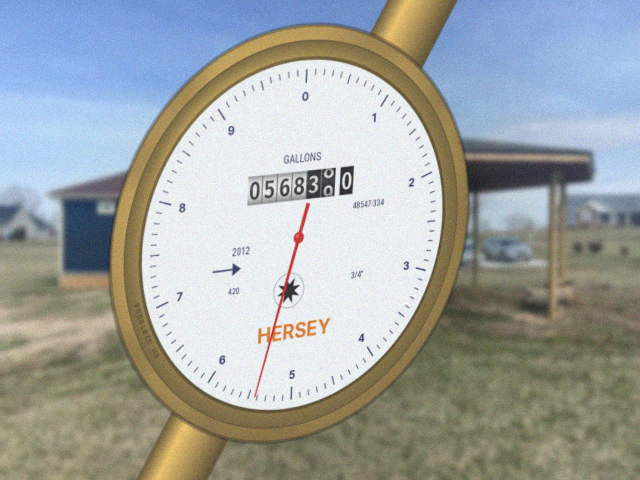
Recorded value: **568385.4** gal
